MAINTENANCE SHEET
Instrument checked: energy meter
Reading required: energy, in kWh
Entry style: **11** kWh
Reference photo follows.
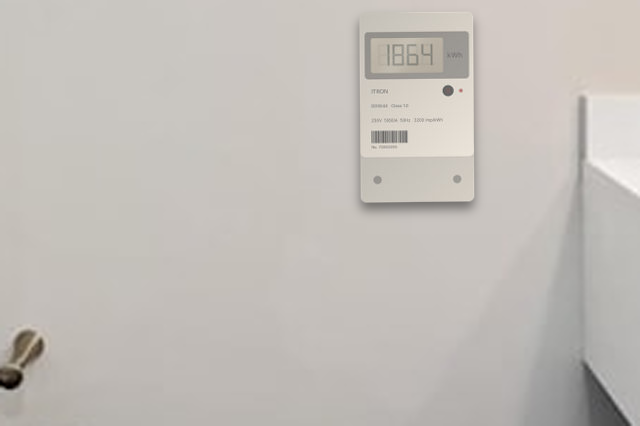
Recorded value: **1864** kWh
